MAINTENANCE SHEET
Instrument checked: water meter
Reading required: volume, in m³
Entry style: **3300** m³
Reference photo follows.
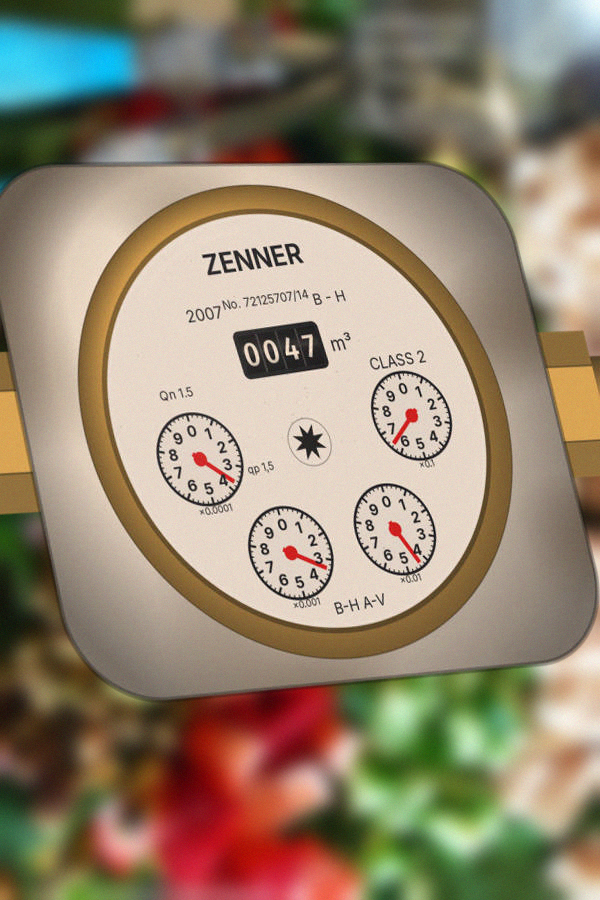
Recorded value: **47.6433** m³
